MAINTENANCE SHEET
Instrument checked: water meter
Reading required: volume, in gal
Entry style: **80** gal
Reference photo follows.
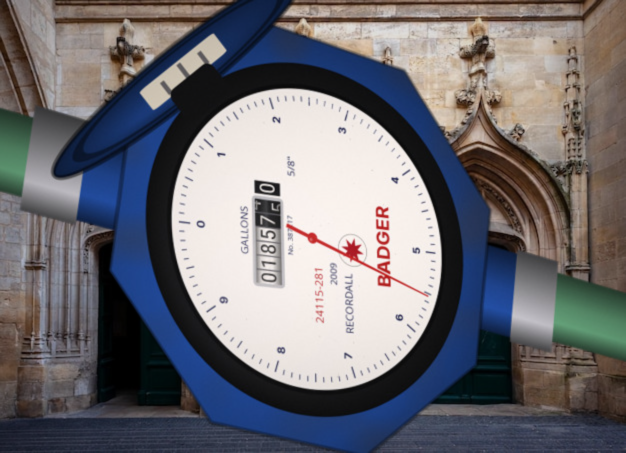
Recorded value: **185745.5** gal
